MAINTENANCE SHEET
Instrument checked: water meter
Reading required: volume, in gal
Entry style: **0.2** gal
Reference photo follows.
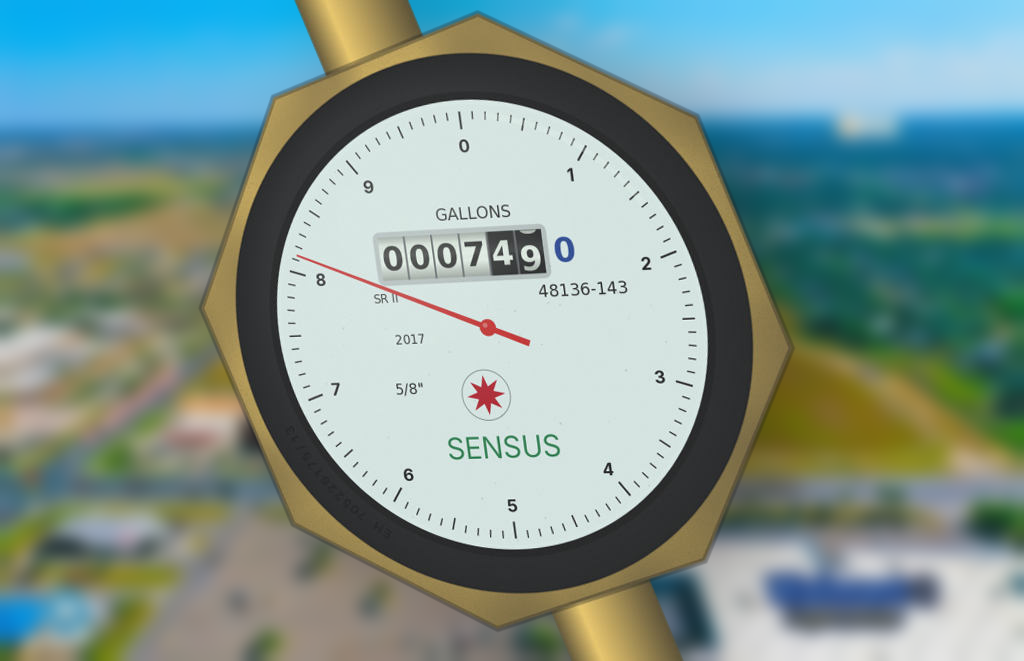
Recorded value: **7488.1** gal
